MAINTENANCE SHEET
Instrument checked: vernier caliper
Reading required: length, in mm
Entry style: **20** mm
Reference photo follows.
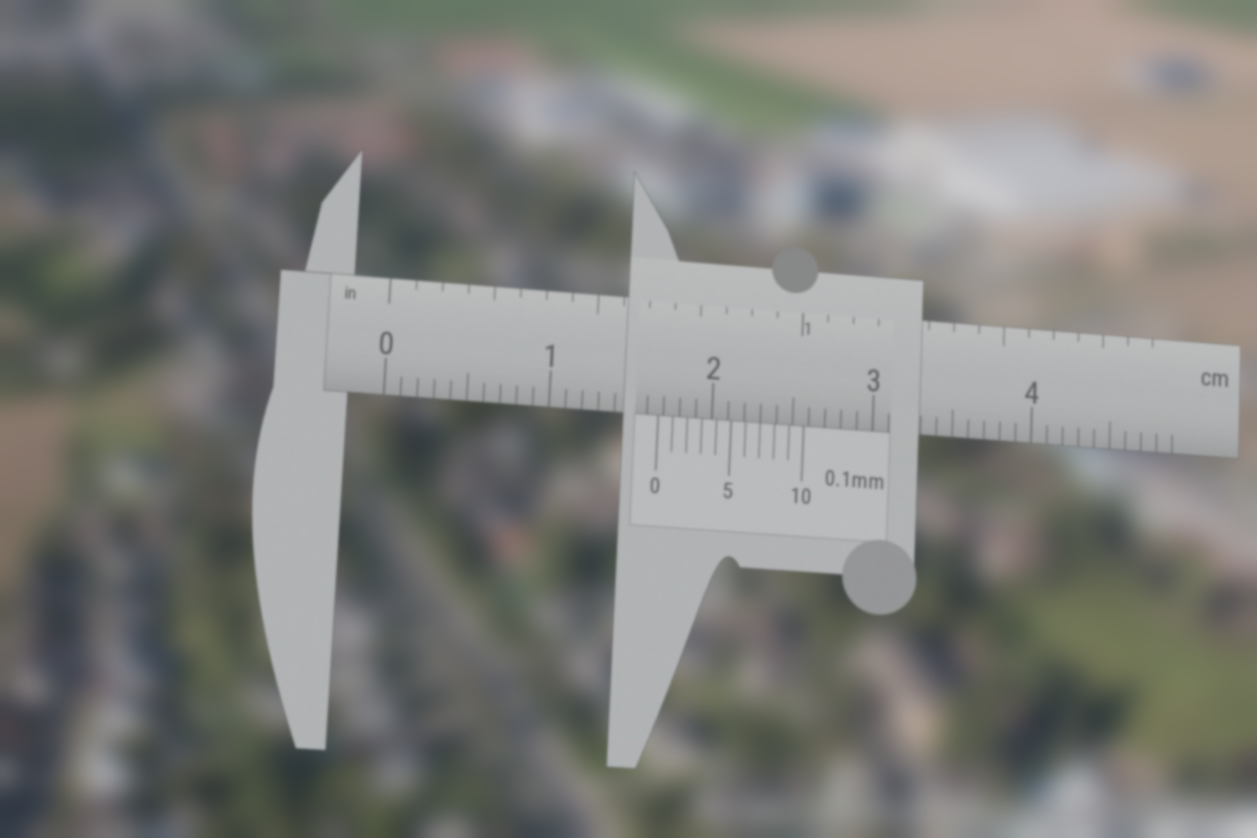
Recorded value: **16.7** mm
